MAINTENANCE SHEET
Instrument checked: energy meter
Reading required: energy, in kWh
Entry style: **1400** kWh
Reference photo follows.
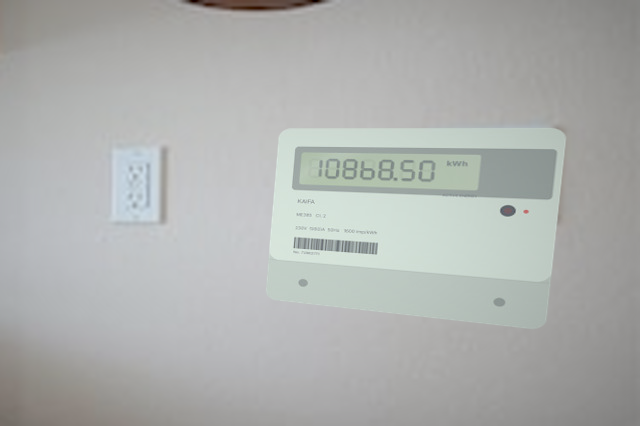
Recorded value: **10868.50** kWh
